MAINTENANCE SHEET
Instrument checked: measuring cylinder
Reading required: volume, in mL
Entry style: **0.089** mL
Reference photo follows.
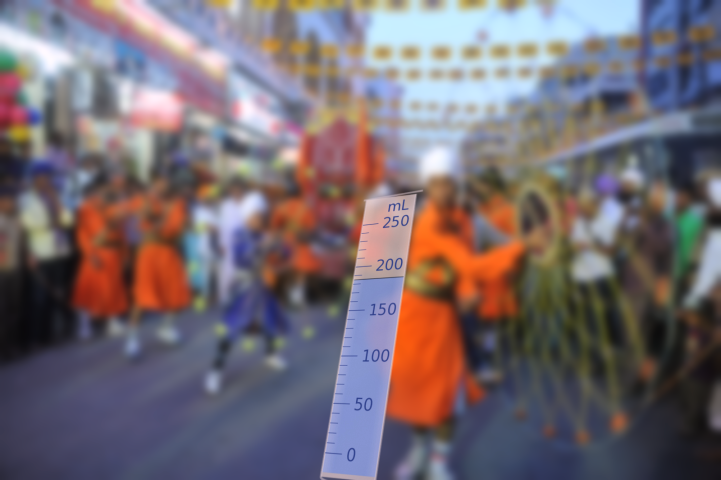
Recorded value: **185** mL
